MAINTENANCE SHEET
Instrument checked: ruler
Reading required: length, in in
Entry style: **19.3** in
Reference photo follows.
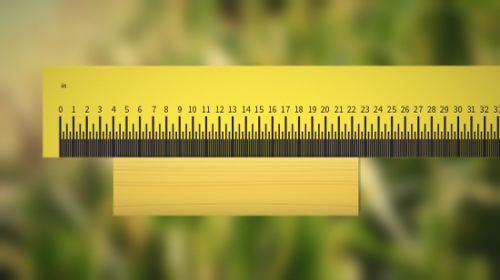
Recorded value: **18.5** in
